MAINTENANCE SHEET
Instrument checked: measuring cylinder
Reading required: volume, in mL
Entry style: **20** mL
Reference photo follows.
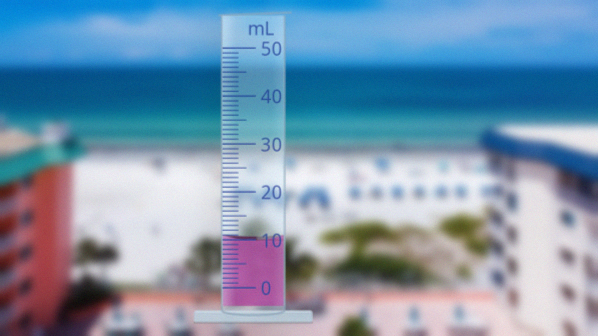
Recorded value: **10** mL
